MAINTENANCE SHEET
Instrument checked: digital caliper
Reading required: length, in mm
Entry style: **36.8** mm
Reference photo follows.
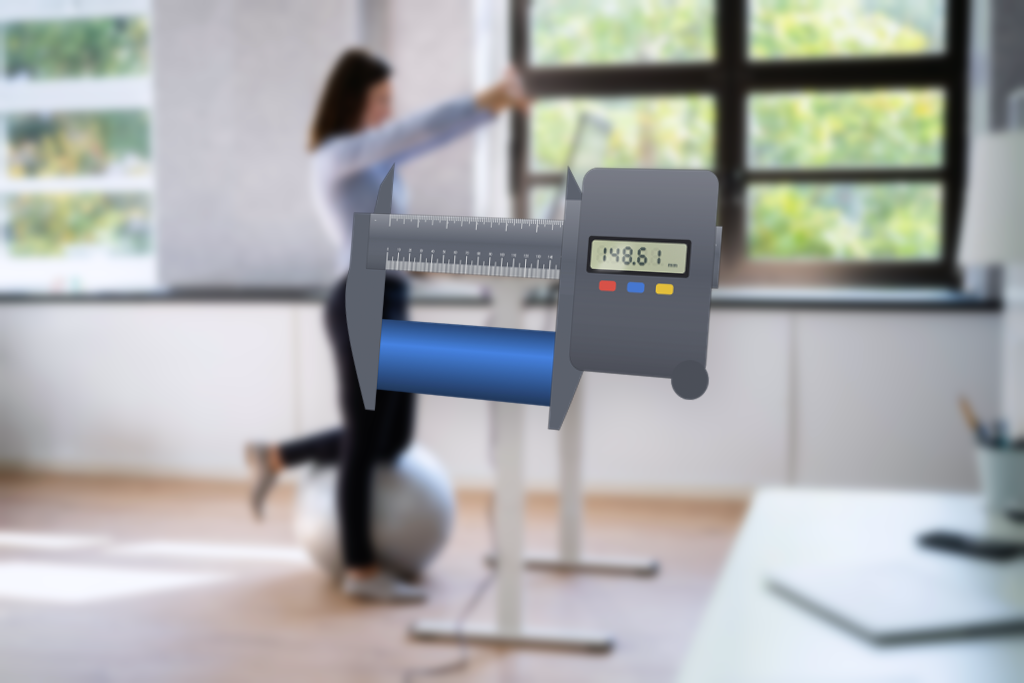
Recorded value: **148.61** mm
